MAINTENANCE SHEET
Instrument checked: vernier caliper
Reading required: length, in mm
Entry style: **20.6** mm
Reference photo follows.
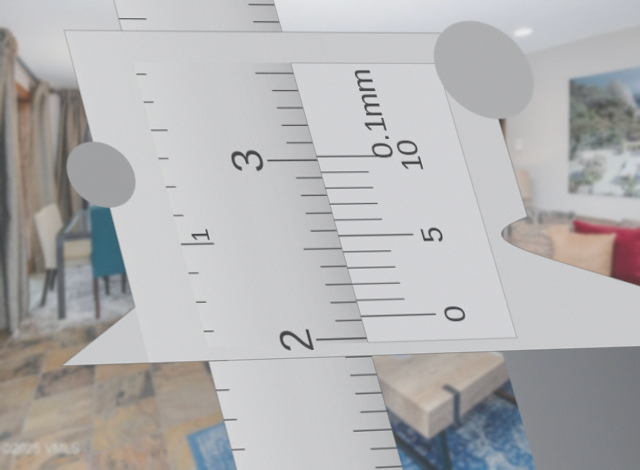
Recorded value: **21.2** mm
